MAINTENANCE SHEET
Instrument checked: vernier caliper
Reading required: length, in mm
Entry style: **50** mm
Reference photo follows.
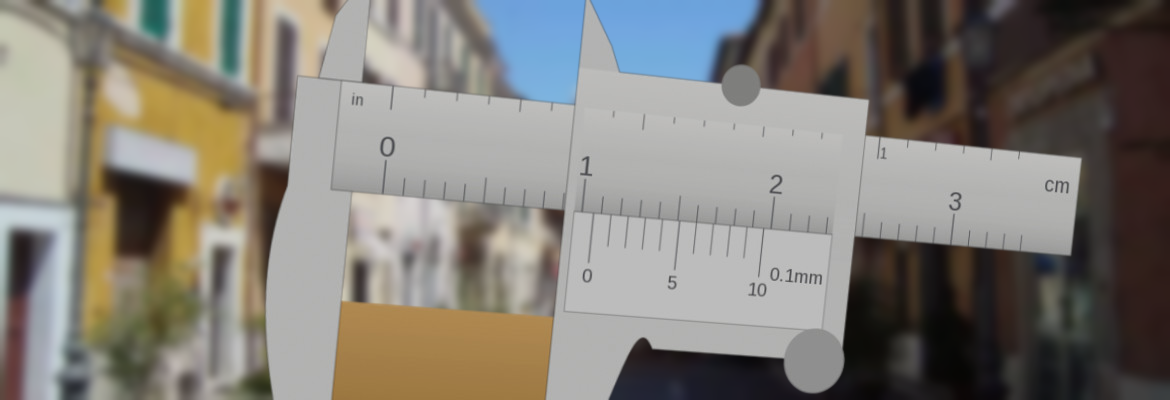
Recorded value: **10.6** mm
